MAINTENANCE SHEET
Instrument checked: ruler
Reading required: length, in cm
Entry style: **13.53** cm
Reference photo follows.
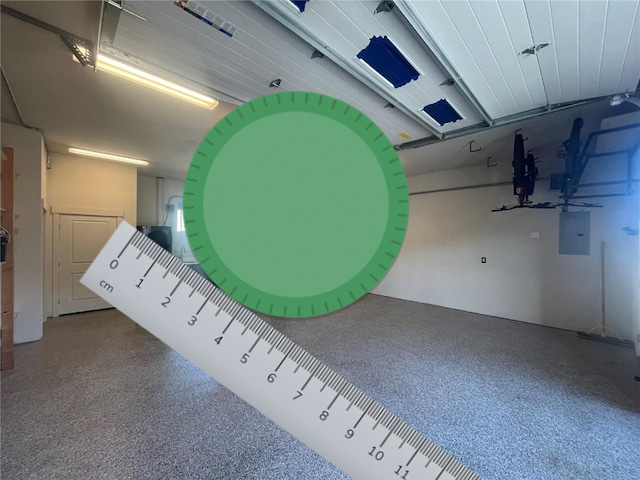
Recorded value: **7** cm
